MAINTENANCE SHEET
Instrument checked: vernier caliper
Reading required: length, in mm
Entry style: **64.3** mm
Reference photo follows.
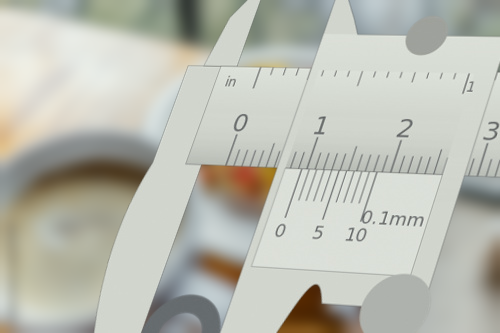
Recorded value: **9.4** mm
